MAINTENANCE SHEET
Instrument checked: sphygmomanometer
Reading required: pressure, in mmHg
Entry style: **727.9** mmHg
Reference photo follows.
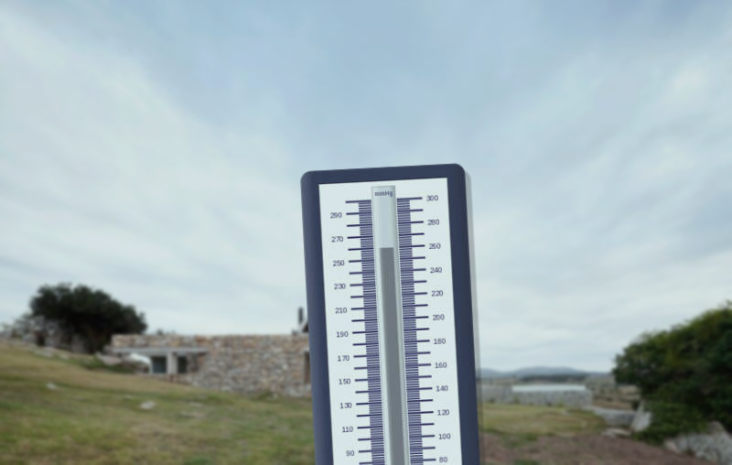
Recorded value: **260** mmHg
